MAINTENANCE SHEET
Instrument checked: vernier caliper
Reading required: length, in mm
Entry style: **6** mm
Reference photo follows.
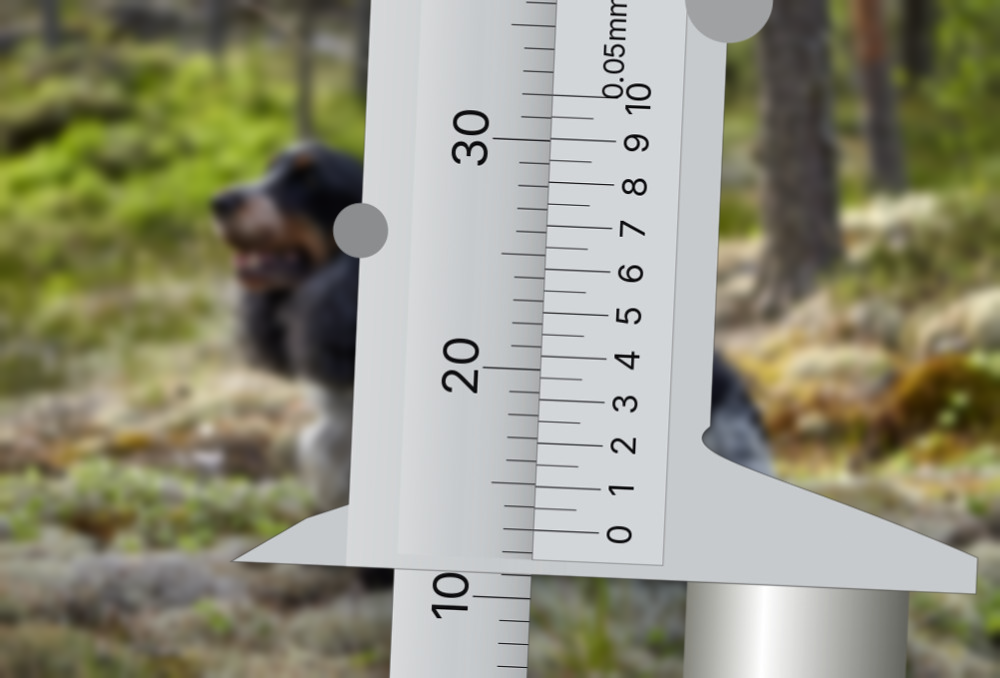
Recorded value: **13.0** mm
